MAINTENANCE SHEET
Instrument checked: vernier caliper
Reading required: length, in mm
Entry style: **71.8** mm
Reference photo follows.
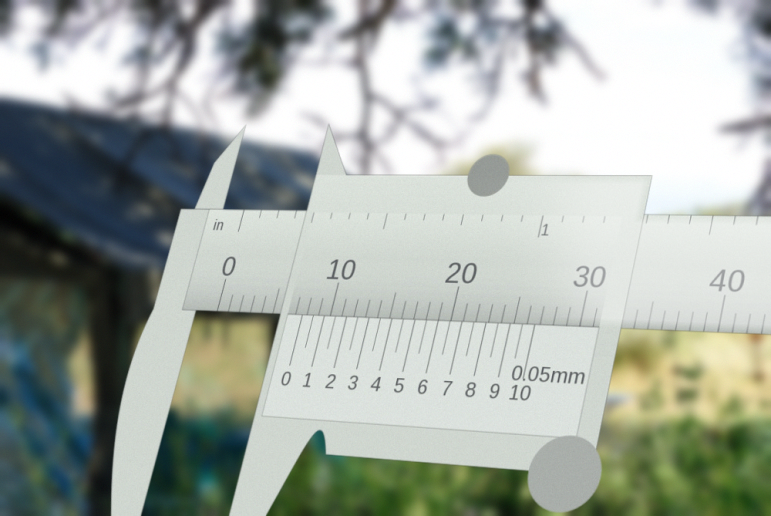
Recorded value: **7.6** mm
